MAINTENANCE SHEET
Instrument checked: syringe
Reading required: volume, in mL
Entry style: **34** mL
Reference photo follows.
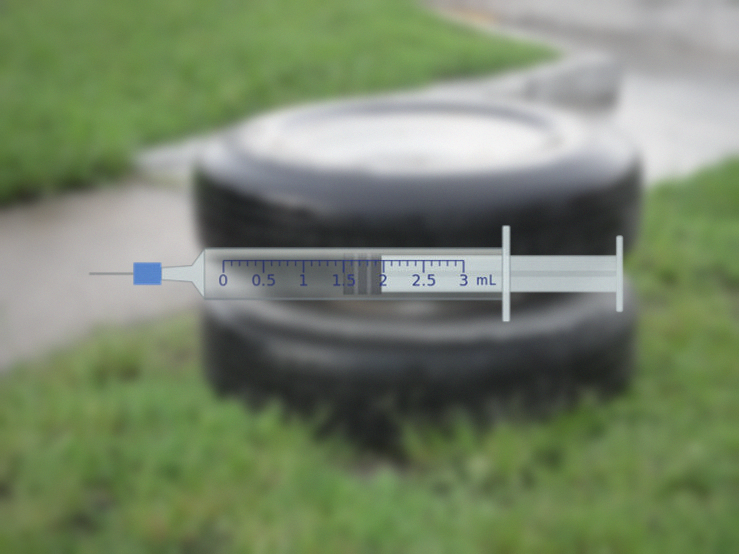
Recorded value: **1.5** mL
